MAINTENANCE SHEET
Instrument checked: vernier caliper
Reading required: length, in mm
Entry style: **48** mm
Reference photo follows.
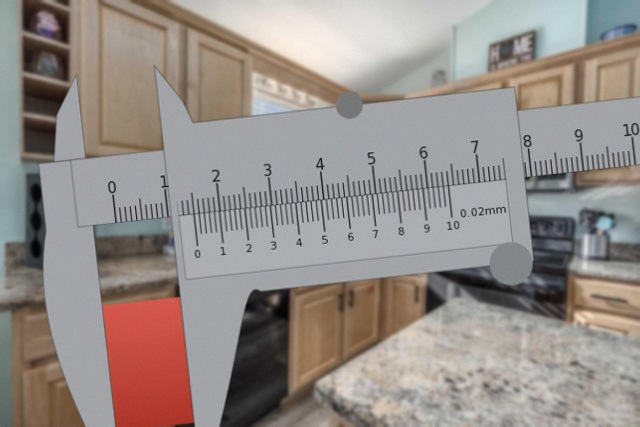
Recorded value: **15.0** mm
